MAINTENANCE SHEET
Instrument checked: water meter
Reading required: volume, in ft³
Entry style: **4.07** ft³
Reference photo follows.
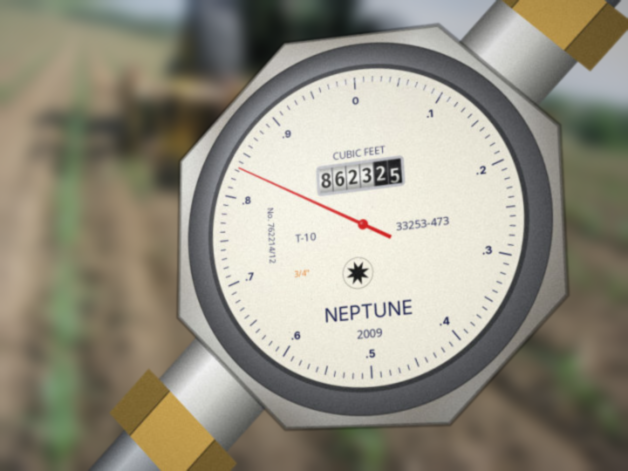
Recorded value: **862324.83** ft³
